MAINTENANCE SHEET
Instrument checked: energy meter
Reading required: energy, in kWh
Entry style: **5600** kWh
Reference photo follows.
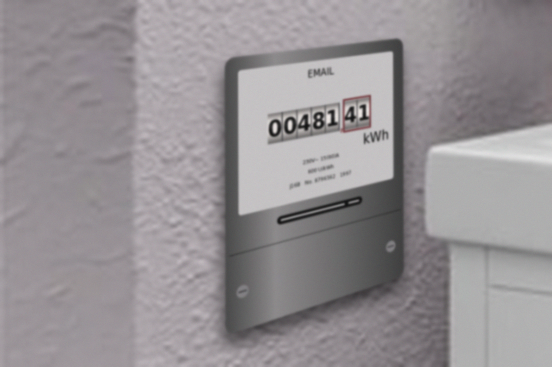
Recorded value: **481.41** kWh
